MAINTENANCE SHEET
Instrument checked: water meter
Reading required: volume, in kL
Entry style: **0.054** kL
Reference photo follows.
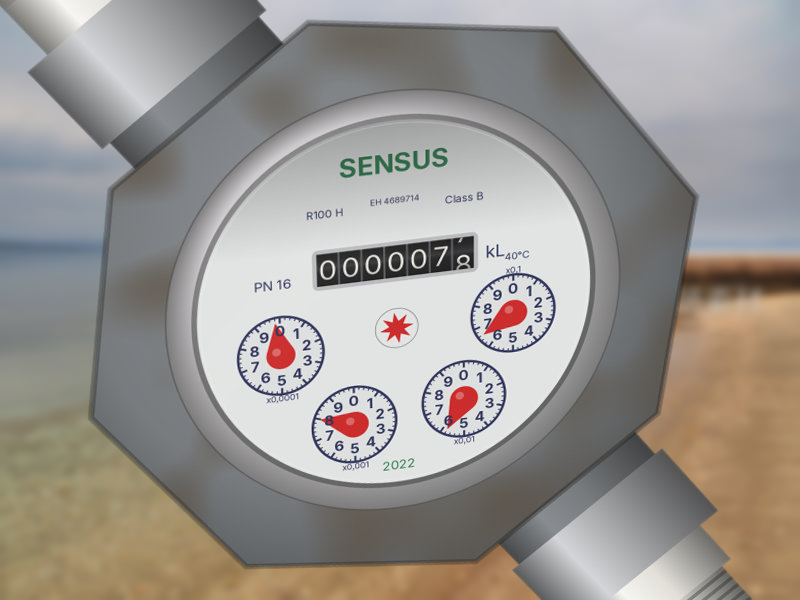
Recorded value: **77.6579** kL
